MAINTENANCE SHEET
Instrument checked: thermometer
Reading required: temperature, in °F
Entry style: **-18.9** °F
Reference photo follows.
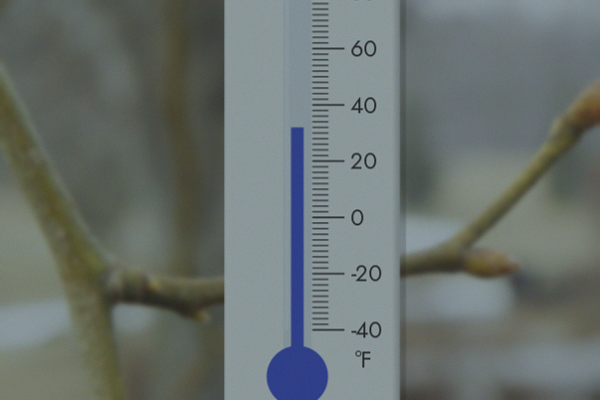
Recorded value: **32** °F
